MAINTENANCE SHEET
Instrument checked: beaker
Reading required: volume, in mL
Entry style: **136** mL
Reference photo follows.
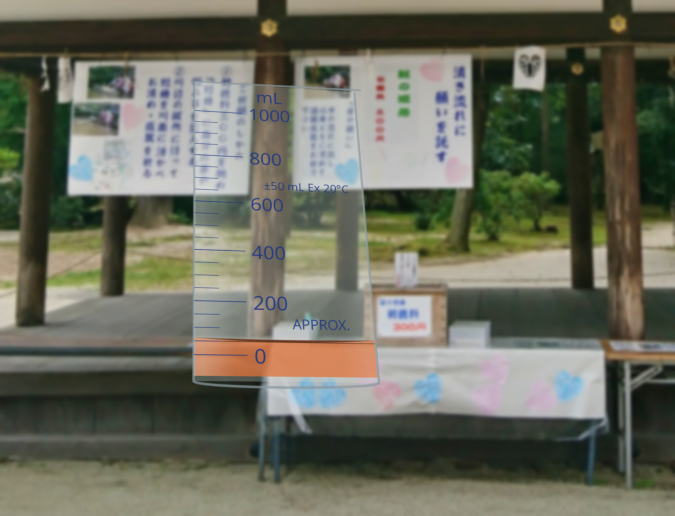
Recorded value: **50** mL
